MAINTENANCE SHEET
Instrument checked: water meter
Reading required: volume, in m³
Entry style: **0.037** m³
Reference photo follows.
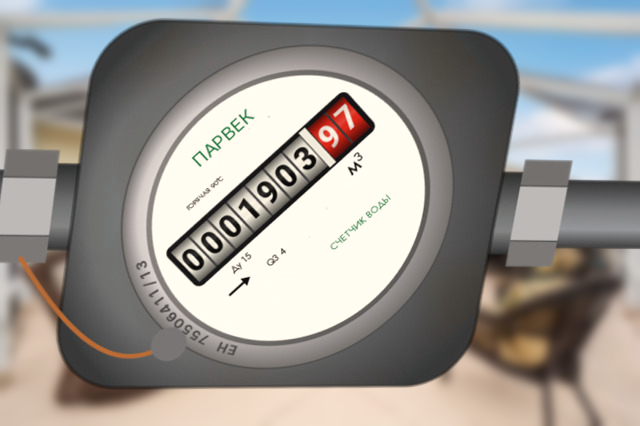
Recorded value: **1903.97** m³
